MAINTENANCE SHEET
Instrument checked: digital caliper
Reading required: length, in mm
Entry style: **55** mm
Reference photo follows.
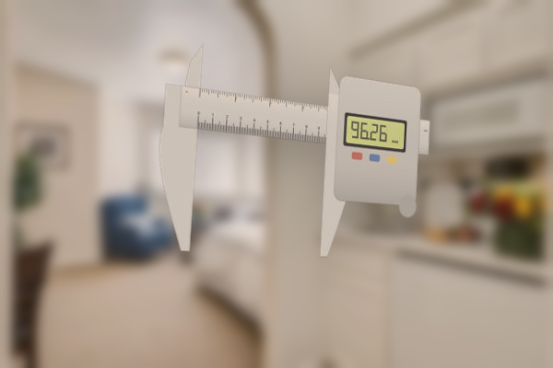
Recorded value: **96.26** mm
